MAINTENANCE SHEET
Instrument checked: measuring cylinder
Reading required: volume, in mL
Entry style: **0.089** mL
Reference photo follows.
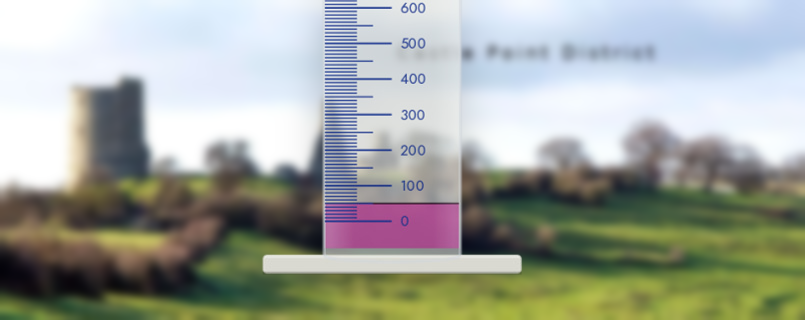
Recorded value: **50** mL
